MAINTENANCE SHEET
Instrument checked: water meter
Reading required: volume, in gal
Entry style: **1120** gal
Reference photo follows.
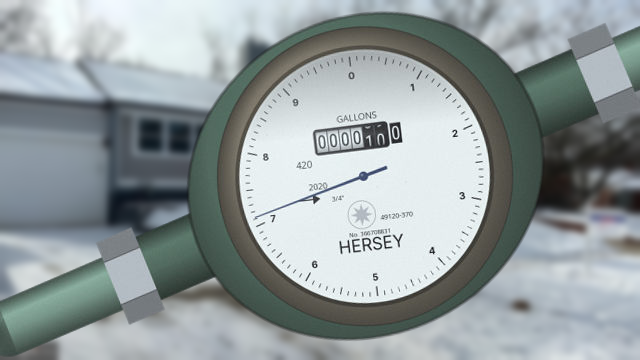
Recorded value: **97.1** gal
